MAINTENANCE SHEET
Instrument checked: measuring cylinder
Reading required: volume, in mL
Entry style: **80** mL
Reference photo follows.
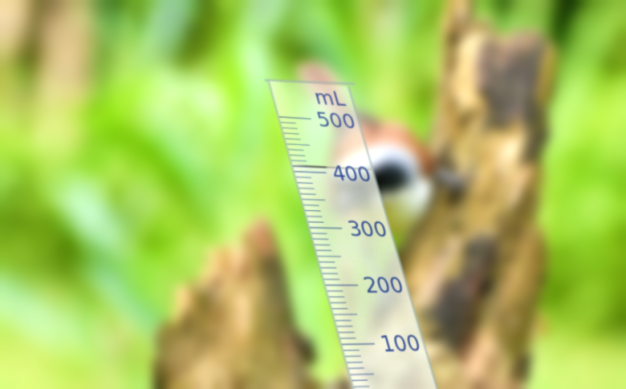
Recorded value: **410** mL
